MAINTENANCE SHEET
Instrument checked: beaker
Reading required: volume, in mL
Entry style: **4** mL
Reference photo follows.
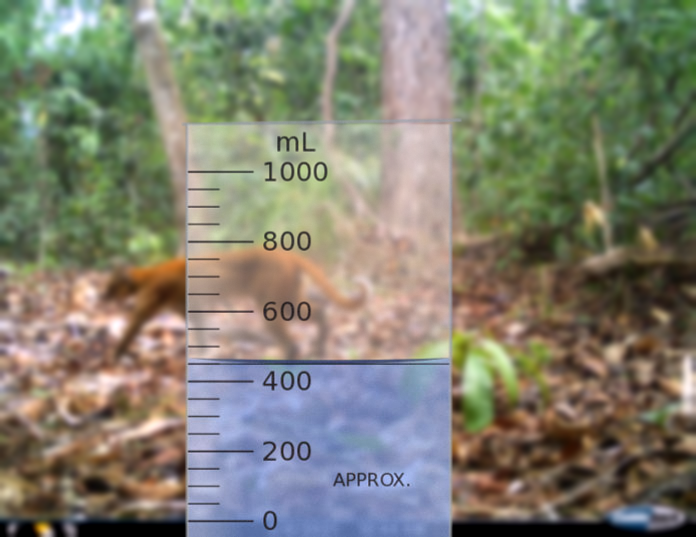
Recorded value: **450** mL
